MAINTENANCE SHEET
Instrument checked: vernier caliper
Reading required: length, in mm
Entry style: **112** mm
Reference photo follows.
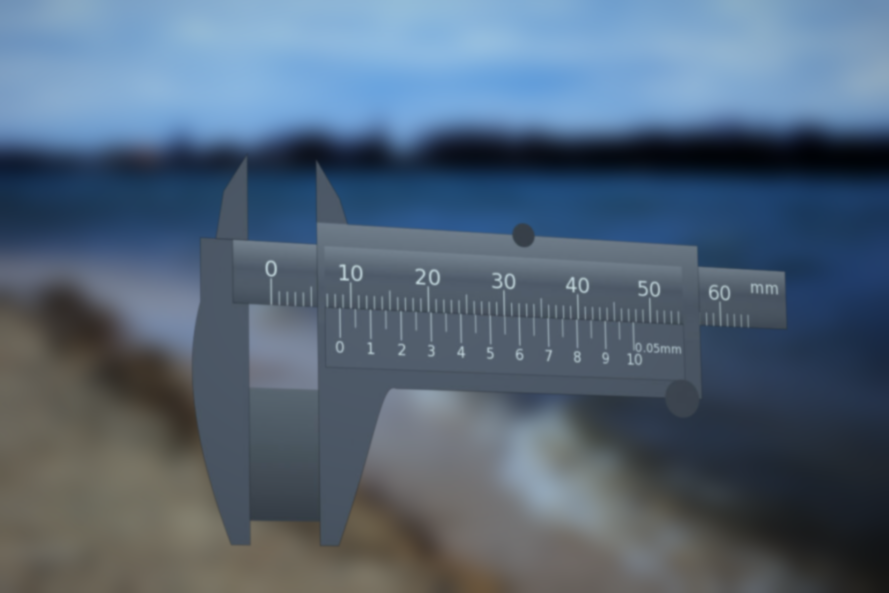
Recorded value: **8.6** mm
